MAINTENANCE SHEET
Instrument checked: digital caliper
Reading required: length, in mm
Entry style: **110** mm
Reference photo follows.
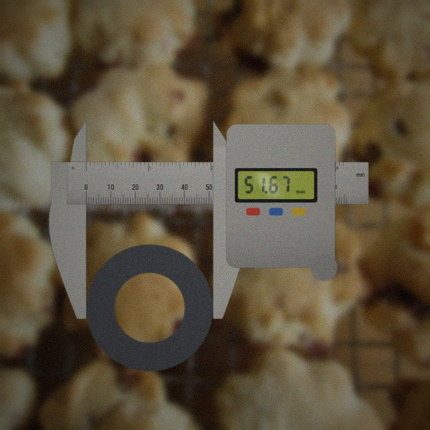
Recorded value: **51.67** mm
